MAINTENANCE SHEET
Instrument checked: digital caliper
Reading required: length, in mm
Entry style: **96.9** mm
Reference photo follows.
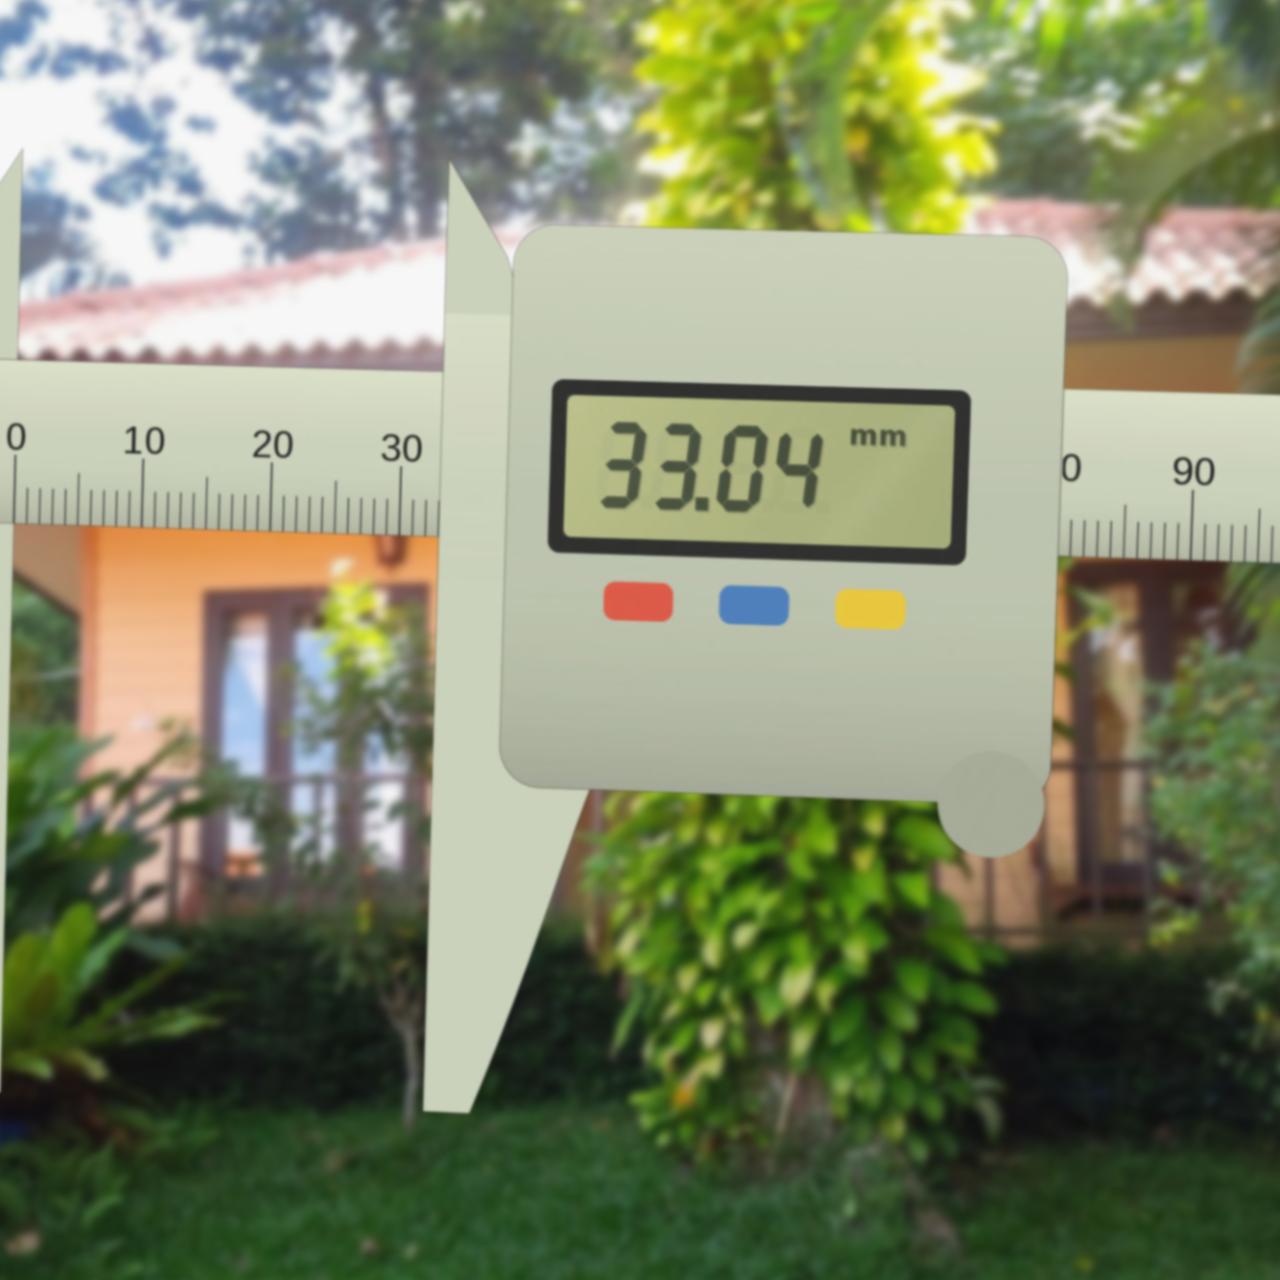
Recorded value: **33.04** mm
